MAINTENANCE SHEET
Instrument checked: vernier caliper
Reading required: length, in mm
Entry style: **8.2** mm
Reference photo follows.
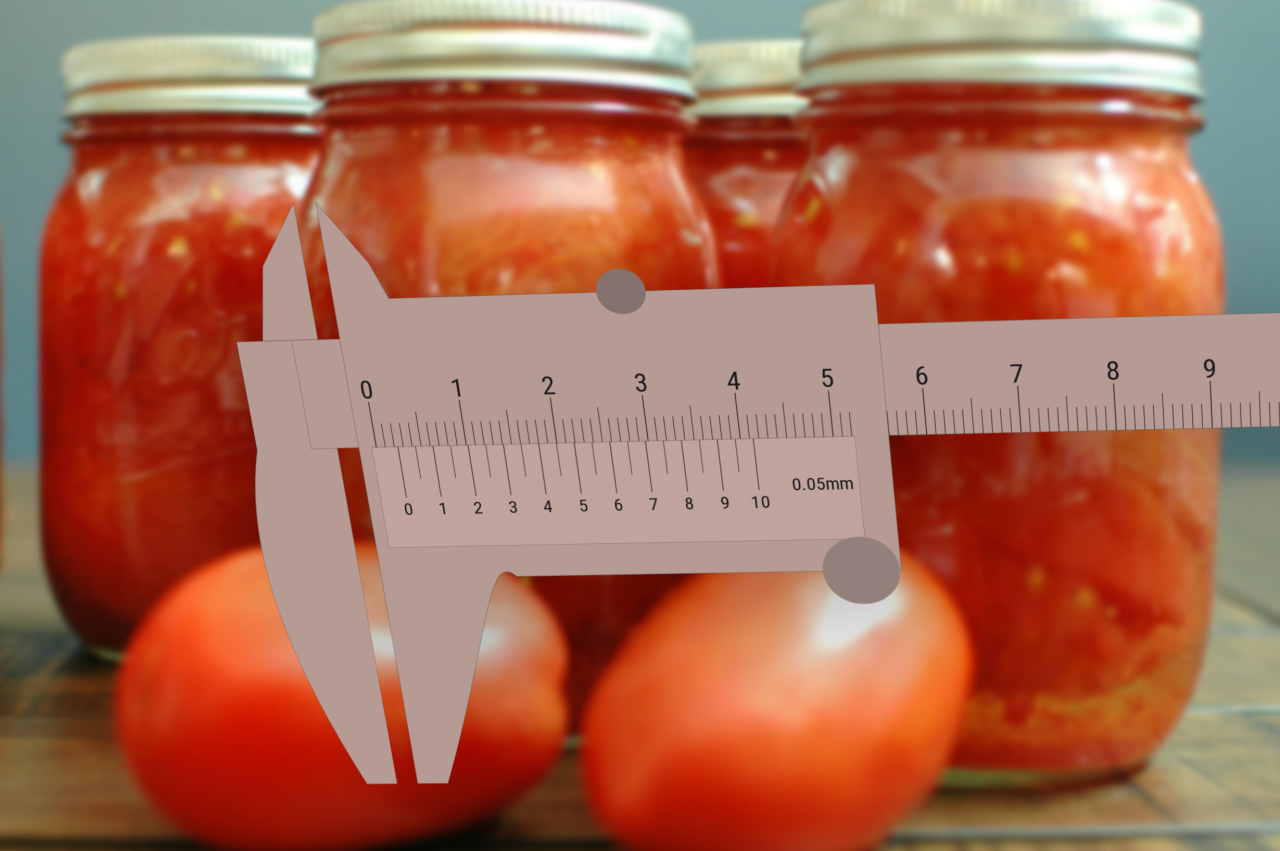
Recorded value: **2.4** mm
